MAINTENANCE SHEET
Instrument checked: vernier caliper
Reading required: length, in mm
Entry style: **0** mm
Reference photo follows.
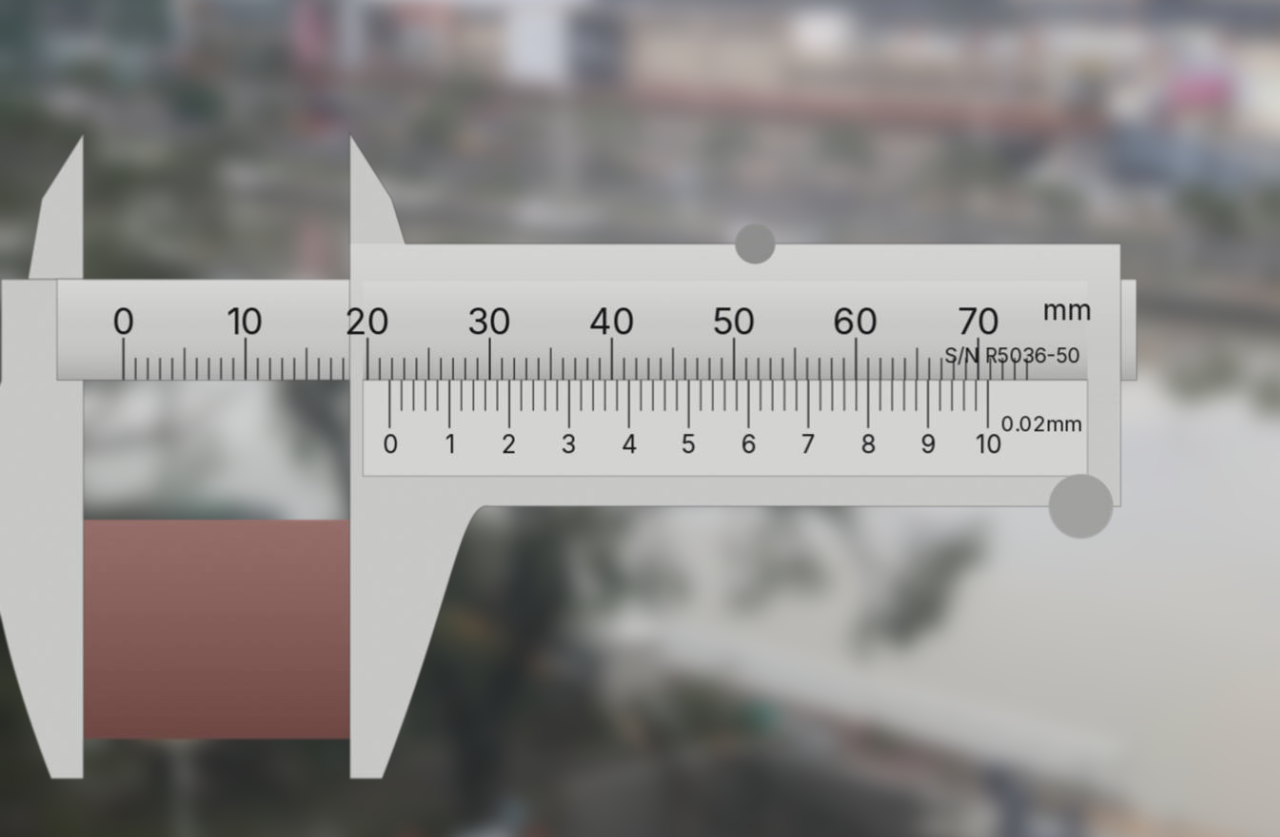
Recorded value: **21.8** mm
